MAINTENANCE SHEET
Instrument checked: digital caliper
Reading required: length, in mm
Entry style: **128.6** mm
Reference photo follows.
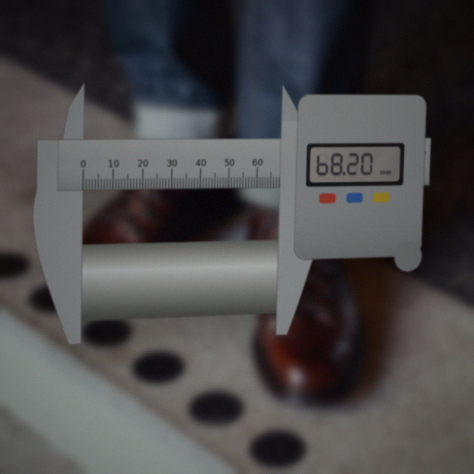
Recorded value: **68.20** mm
